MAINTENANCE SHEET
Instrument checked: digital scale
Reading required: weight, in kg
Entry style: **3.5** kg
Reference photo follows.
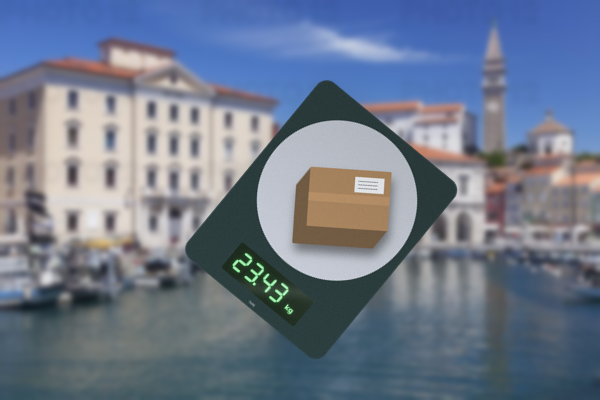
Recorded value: **23.43** kg
